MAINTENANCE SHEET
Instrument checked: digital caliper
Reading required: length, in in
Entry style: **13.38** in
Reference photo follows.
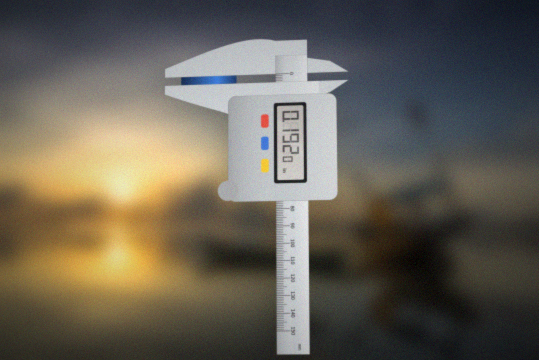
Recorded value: **0.1920** in
